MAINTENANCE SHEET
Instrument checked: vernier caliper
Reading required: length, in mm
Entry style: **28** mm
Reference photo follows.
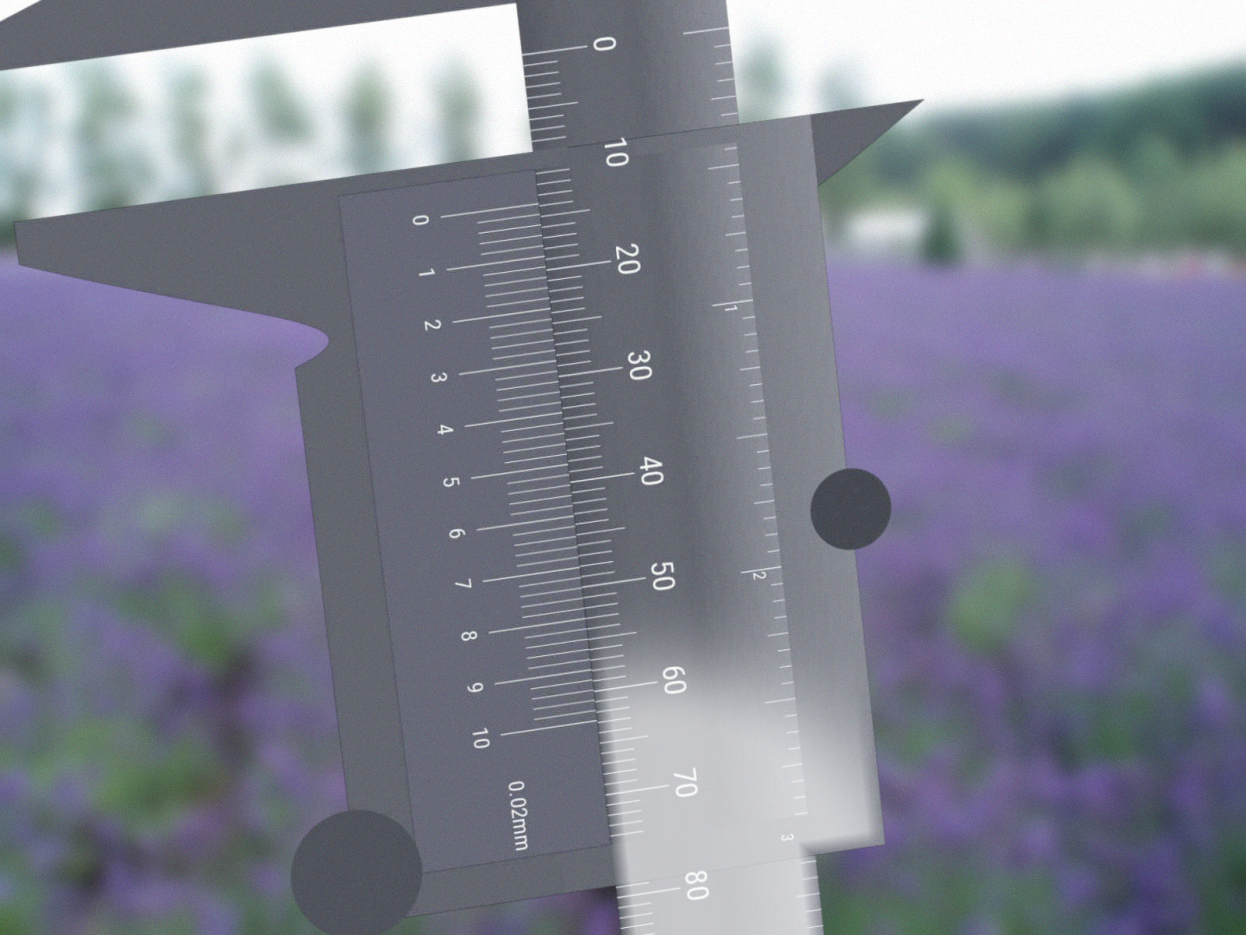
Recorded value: **13.8** mm
